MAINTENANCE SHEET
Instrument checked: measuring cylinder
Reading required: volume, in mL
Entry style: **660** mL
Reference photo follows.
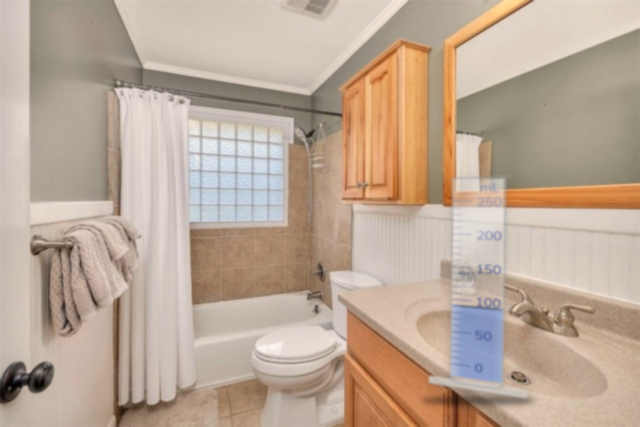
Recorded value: **90** mL
